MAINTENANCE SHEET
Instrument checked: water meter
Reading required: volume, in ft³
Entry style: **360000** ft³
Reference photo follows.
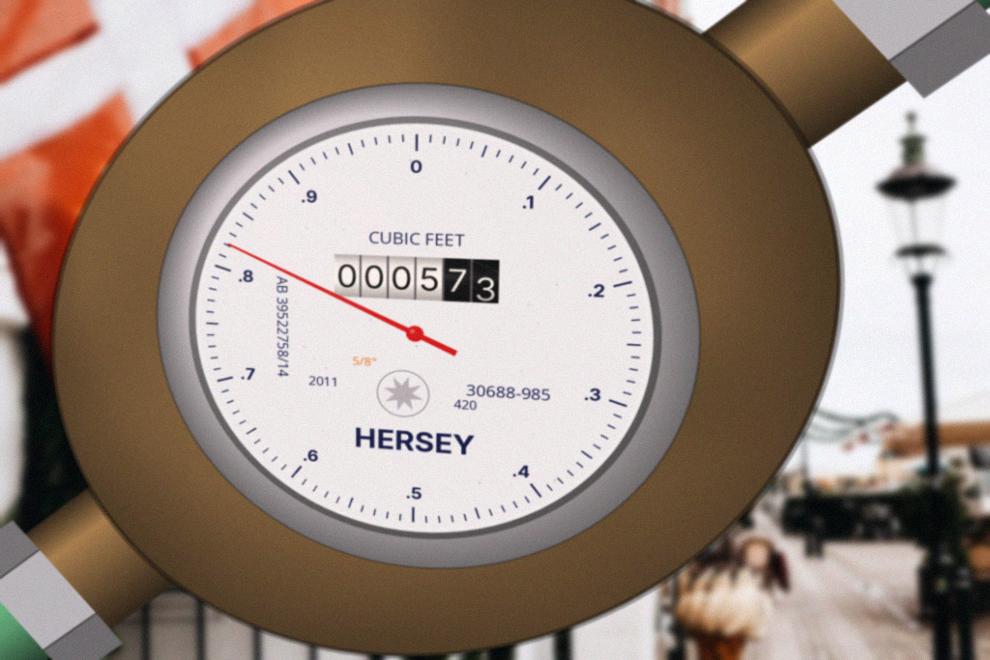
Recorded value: **572.82** ft³
